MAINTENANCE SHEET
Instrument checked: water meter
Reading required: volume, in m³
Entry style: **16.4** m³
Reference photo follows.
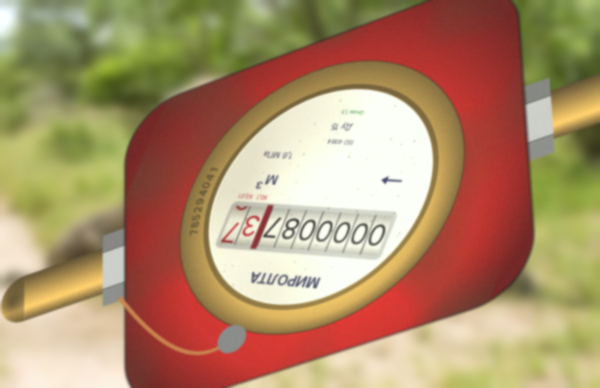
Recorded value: **87.37** m³
